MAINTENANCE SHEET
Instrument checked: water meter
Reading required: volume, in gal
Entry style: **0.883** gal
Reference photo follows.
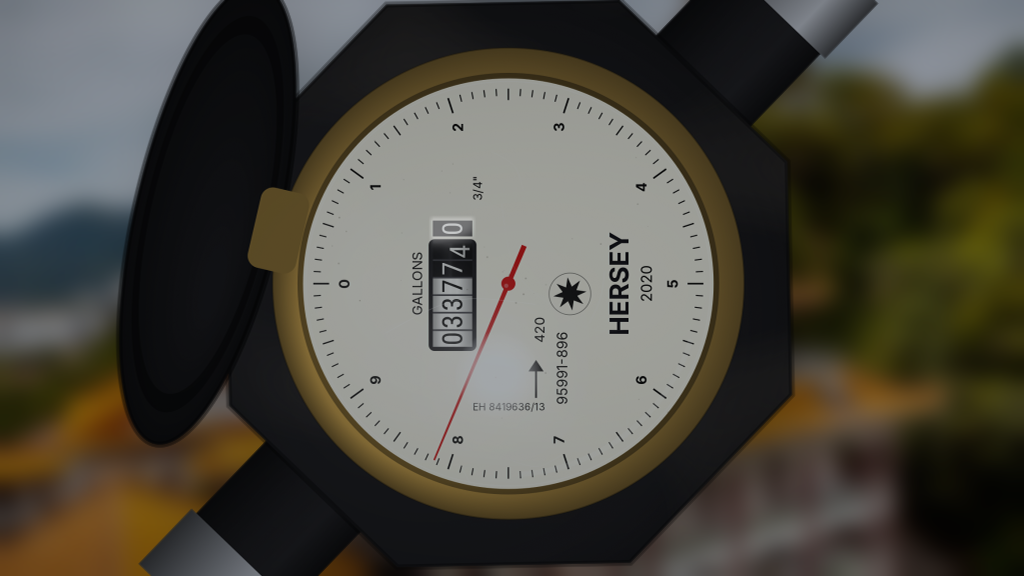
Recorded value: **337738.1** gal
